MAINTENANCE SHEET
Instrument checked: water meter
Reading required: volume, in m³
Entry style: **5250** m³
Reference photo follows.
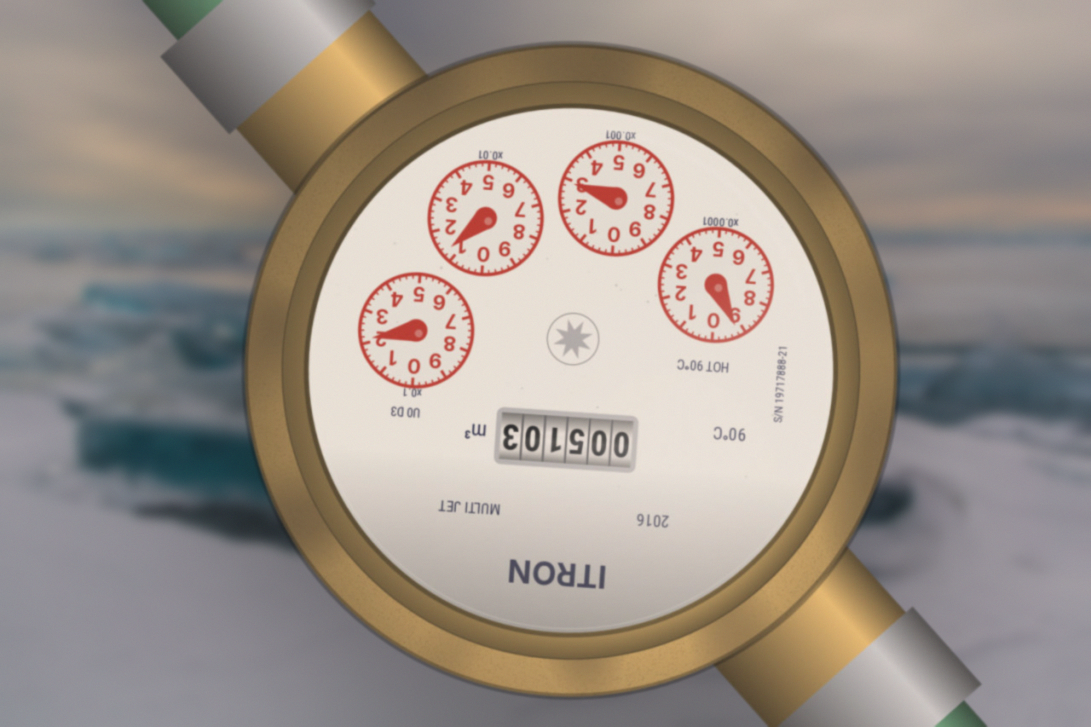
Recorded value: **5103.2129** m³
